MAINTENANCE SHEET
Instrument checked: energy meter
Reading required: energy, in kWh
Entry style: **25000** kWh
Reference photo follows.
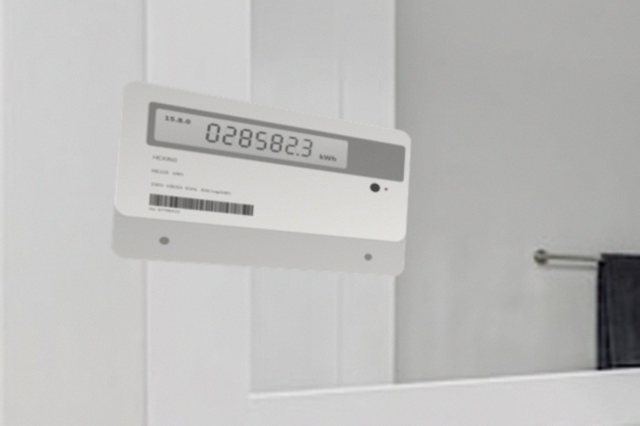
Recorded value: **28582.3** kWh
